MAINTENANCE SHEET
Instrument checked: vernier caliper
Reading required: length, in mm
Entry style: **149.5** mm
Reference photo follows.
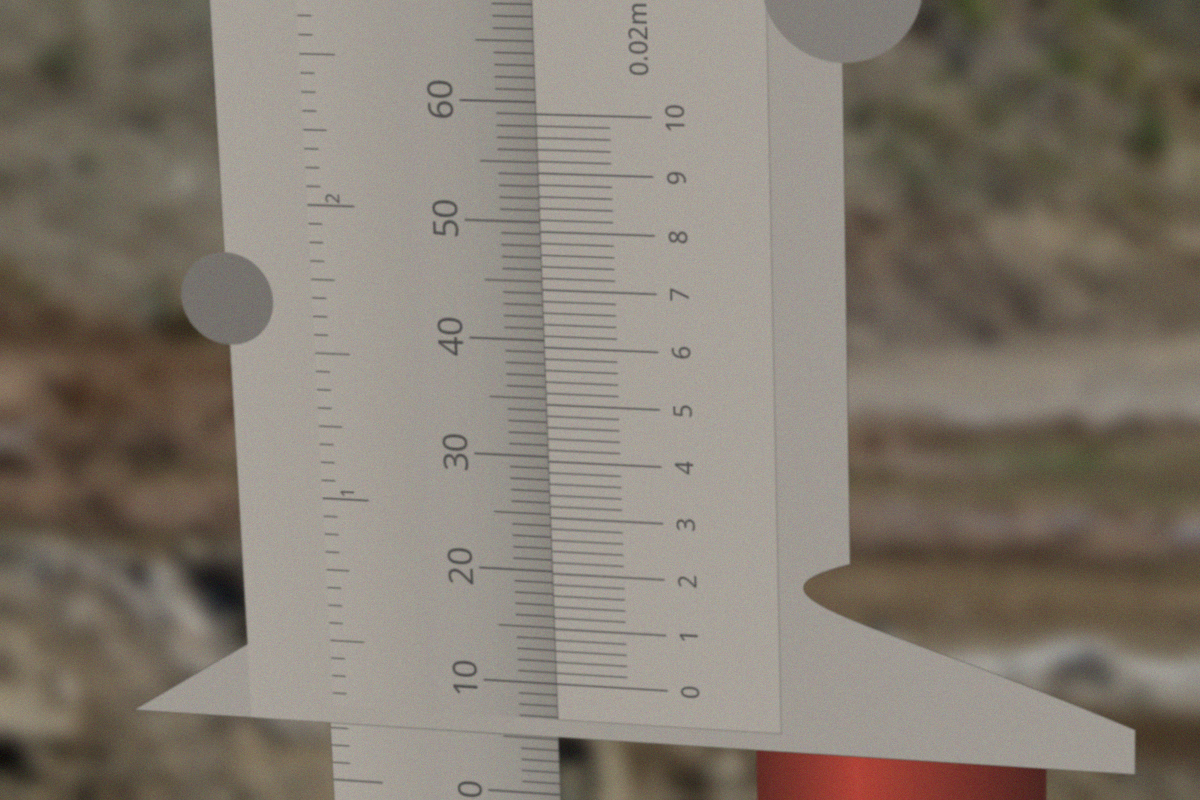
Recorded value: **10.0** mm
